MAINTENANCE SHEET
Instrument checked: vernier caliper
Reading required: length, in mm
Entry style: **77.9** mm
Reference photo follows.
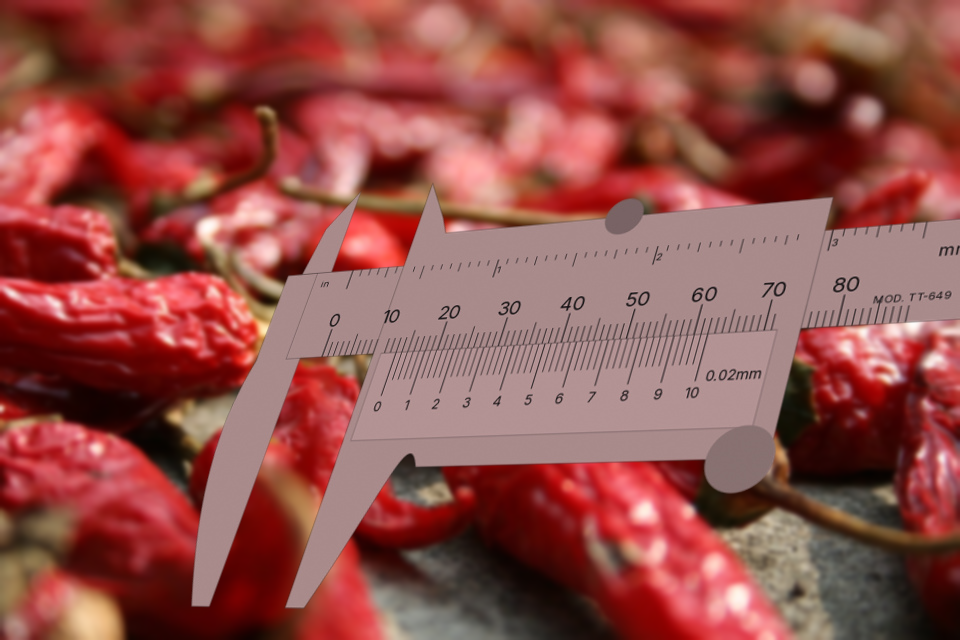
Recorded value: **13.0** mm
